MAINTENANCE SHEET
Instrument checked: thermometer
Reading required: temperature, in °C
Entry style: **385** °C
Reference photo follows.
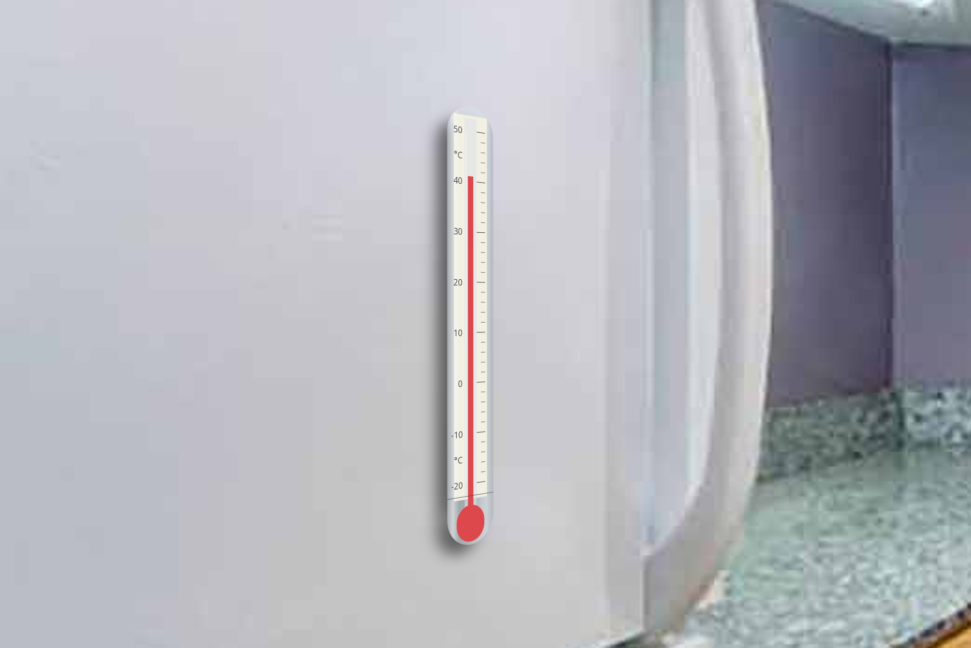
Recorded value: **41** °C
